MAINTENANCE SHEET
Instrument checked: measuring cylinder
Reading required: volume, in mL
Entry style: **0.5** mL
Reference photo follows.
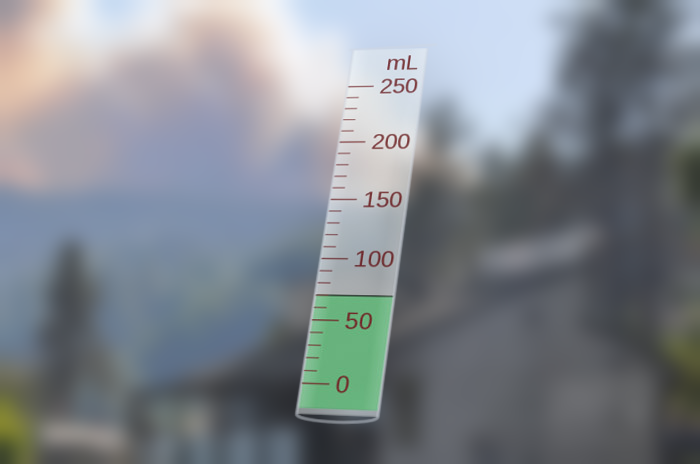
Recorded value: **70** mL
